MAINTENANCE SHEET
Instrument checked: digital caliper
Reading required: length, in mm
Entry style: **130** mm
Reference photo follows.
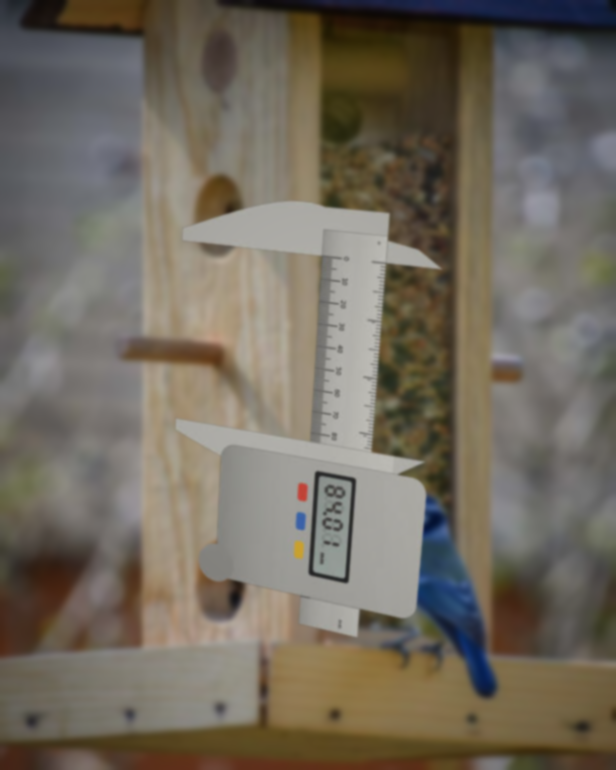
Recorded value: **84.01** mm
